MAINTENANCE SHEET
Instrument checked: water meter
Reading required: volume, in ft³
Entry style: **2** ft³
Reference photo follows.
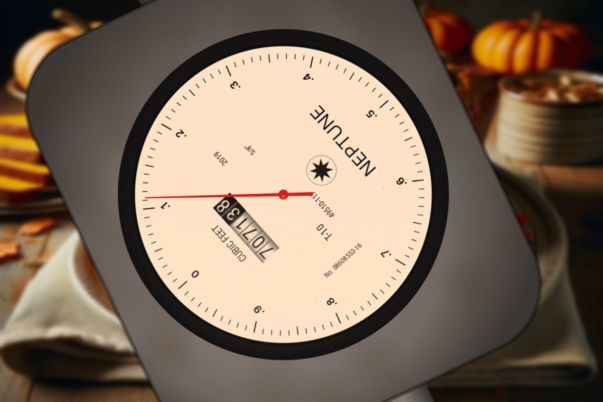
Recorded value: **707138.11** ft³
